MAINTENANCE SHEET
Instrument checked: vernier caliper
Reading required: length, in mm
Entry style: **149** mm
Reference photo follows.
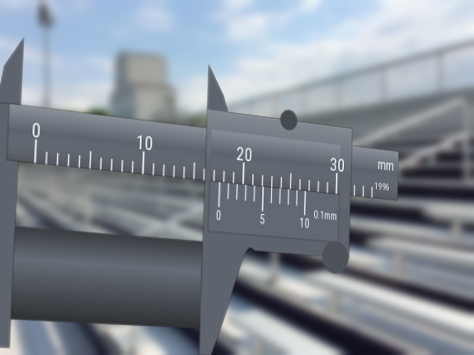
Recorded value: **17.6** mm
